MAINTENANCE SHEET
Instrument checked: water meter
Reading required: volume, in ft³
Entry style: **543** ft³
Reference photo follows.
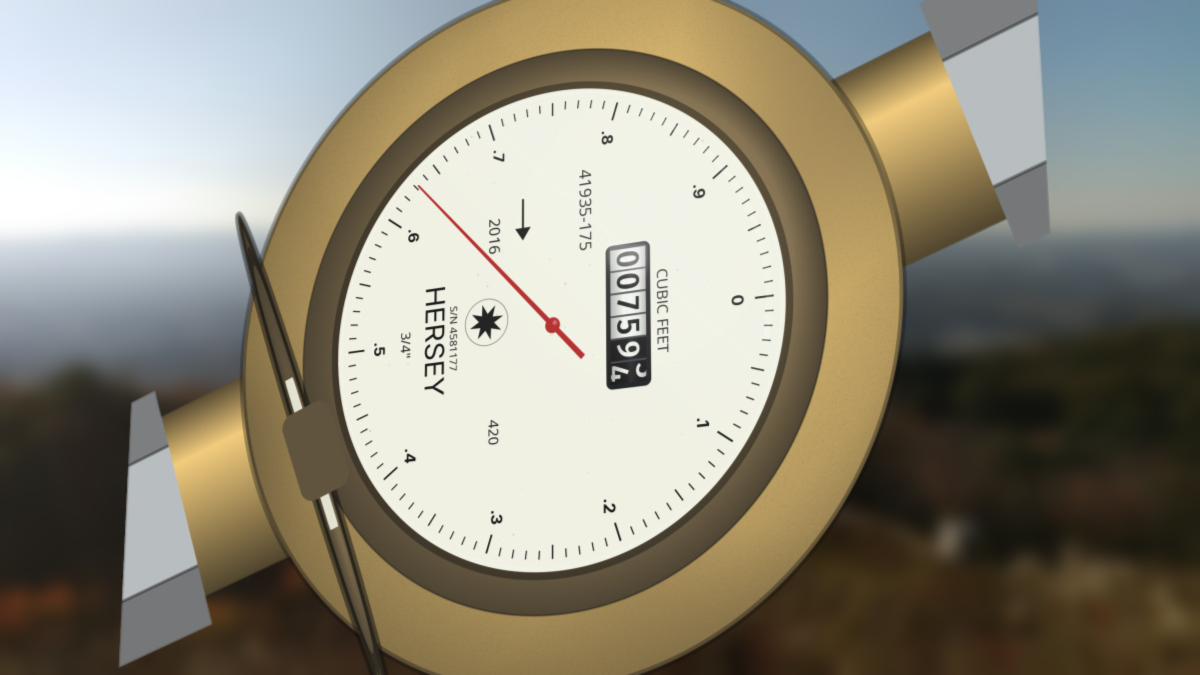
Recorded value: **7593.63** ft³
